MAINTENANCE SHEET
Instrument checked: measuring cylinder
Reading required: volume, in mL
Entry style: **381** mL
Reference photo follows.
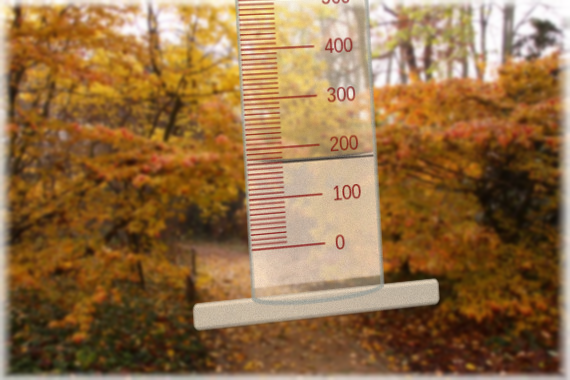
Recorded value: **170** mL
